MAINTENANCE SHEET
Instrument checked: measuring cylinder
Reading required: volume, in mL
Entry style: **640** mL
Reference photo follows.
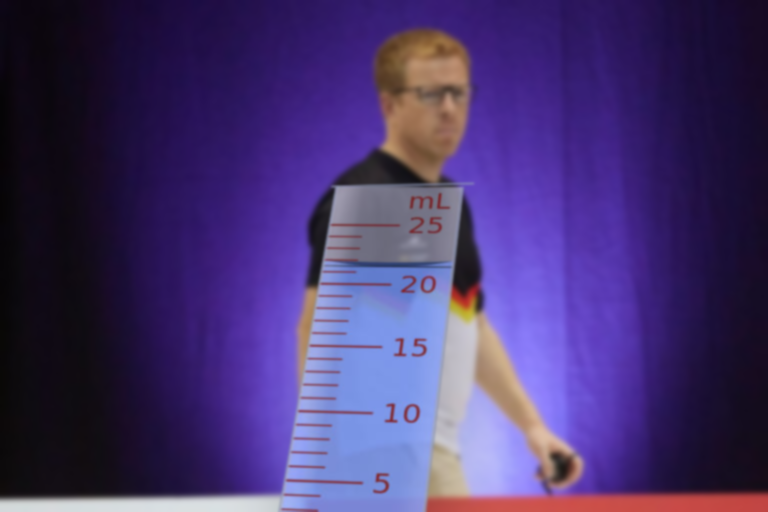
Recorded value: **21.5** mL
